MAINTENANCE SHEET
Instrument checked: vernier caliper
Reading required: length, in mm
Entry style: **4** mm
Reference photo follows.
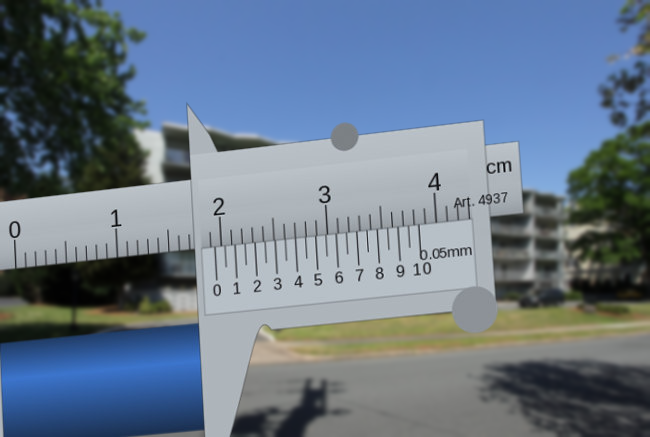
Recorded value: **19.4** mm
